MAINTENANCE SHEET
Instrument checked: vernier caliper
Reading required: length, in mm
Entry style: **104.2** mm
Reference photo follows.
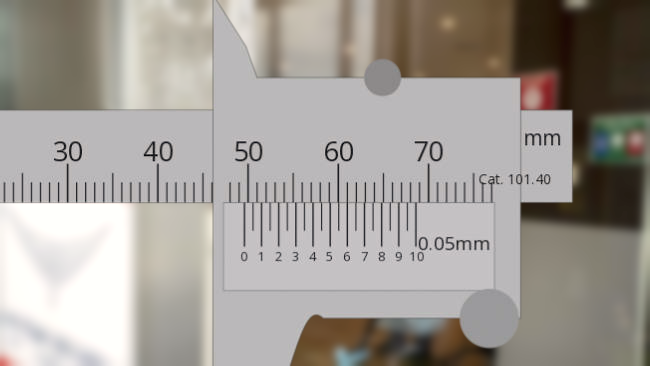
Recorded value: **49.6** mm
